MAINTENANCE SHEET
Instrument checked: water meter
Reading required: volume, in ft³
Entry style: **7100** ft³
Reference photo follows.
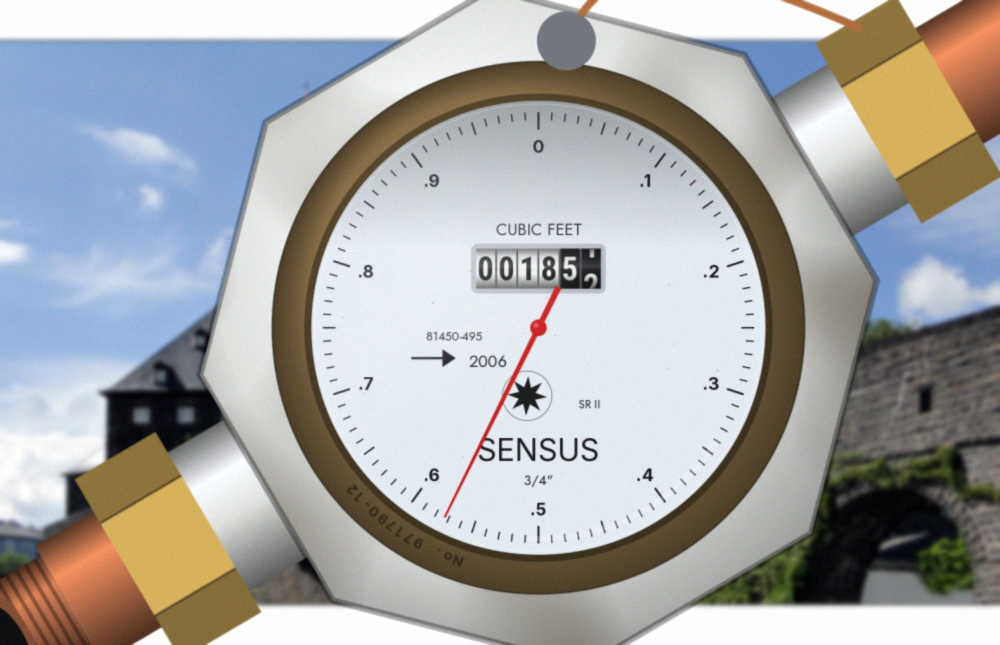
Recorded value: **1851.57** ft³
